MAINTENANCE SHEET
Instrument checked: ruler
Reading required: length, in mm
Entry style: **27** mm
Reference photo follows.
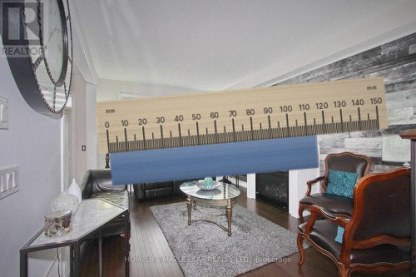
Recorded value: **115** mm
